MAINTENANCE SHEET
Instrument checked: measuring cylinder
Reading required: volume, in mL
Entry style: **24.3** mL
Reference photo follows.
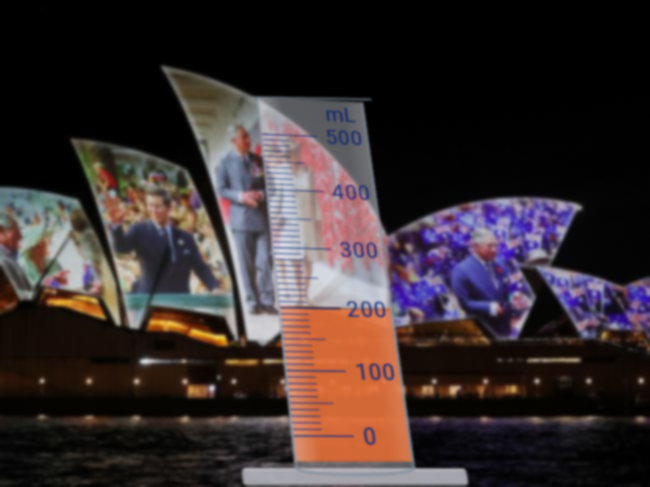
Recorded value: **200** mL
